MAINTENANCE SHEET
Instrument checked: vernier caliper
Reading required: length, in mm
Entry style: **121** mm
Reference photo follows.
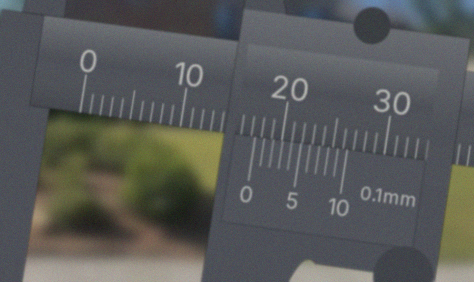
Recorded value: **17.4** mm
